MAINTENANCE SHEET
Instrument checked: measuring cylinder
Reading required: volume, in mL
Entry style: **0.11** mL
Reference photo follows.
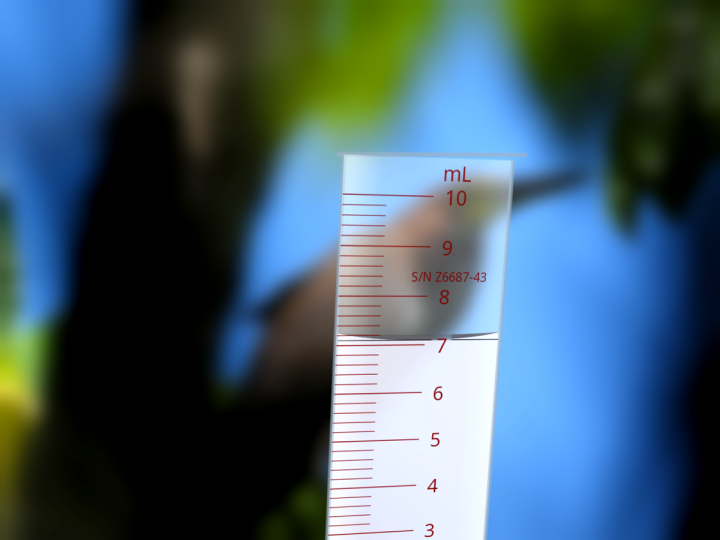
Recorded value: **7.1** mL
